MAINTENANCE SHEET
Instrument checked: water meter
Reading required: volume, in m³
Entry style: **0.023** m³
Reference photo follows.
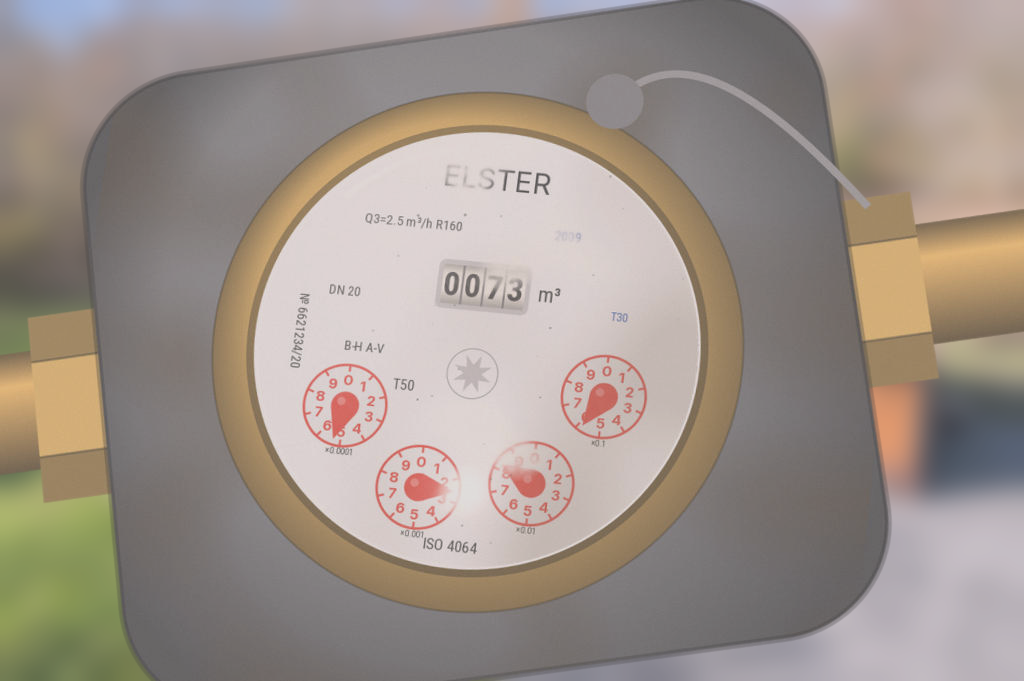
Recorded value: **73.5825** m³
